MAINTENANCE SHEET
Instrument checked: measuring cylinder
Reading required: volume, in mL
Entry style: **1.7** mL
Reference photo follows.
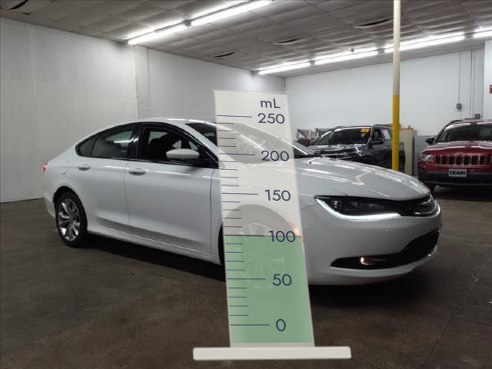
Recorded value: **100** mL
